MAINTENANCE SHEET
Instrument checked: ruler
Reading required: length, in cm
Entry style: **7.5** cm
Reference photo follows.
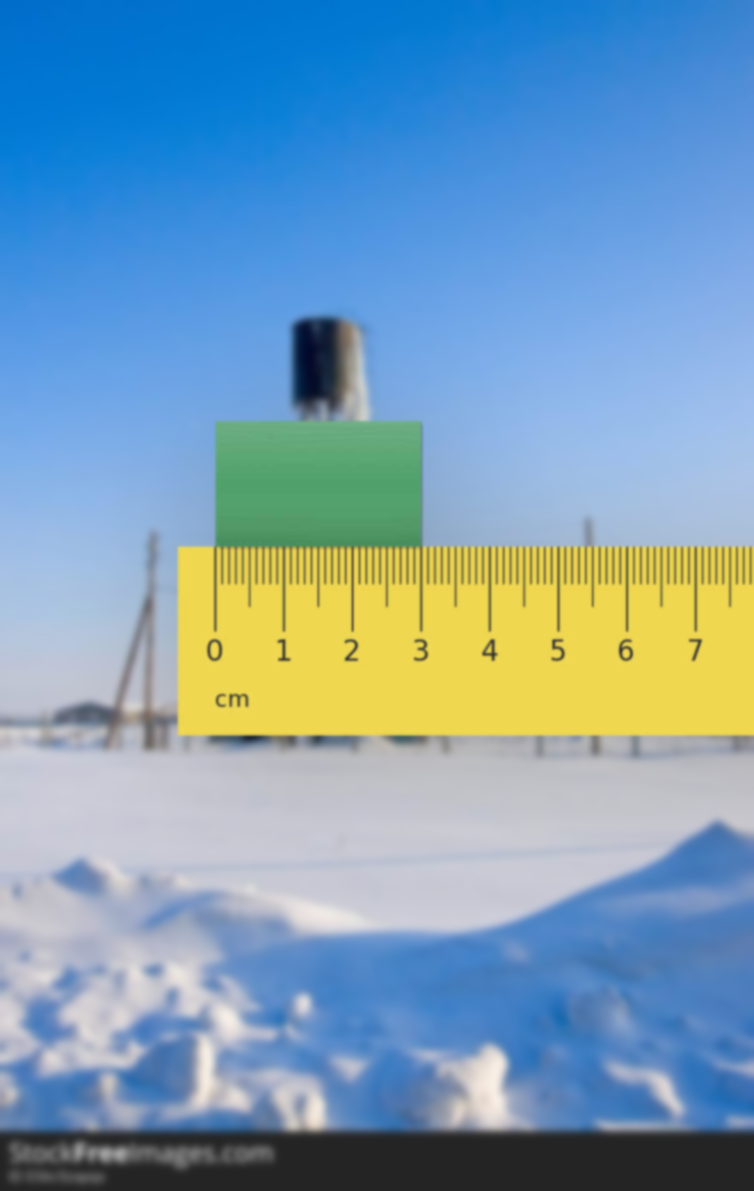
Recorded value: **3** cm
